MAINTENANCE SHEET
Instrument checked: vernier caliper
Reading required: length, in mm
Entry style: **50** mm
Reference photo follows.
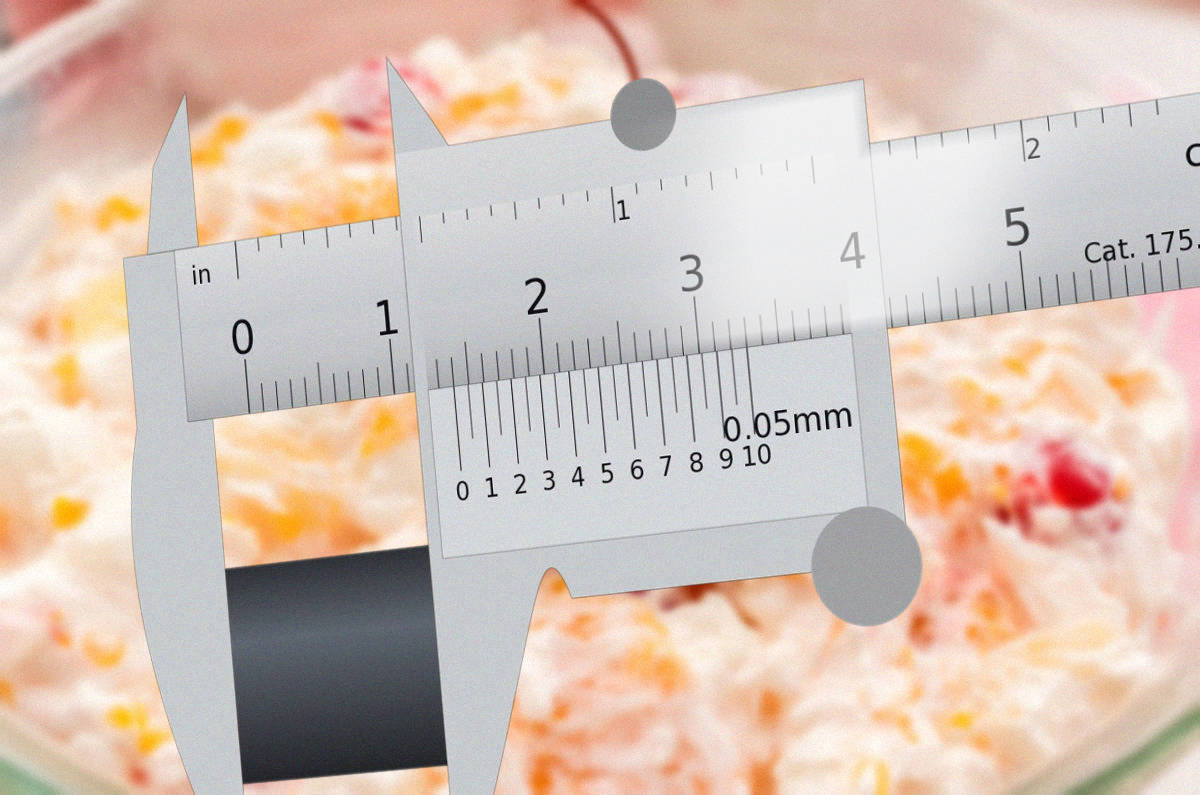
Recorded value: **14.0** mm
